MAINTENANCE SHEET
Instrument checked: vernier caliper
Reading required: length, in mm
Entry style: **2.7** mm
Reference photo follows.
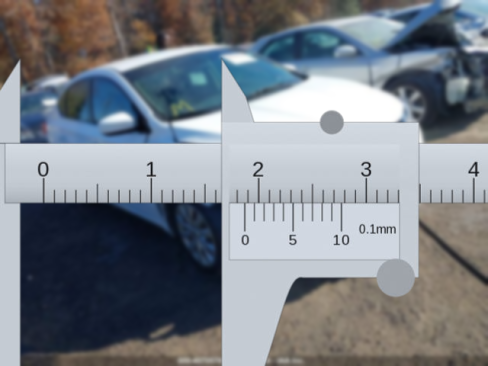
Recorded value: **18.7** mm
